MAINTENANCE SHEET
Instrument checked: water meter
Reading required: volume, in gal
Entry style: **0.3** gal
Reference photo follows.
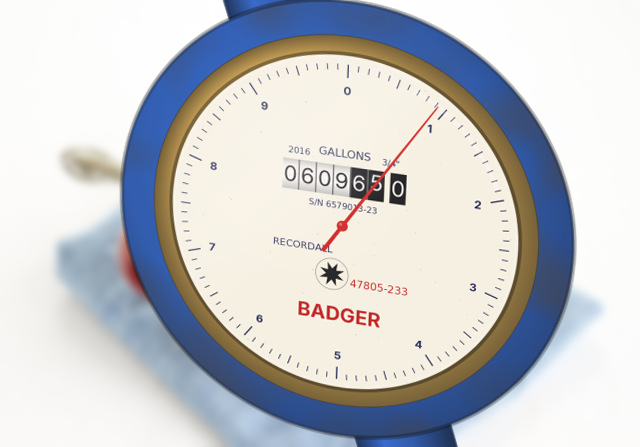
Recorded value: **609650.9** gal
